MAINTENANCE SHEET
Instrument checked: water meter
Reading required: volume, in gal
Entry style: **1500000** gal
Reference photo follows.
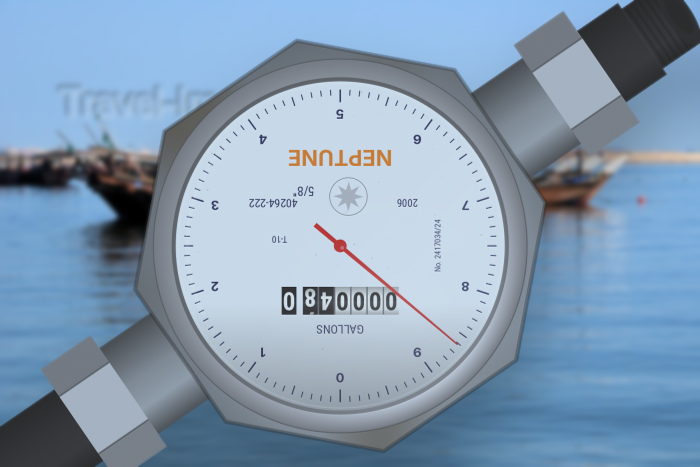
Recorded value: **478.6** gal
